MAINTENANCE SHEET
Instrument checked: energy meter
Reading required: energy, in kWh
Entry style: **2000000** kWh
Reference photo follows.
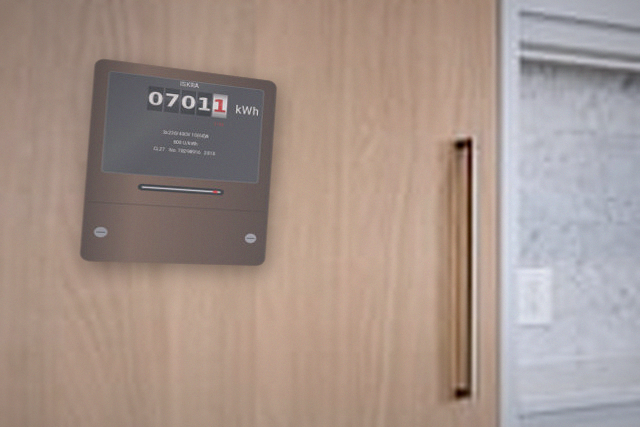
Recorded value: **701.1** kWh
